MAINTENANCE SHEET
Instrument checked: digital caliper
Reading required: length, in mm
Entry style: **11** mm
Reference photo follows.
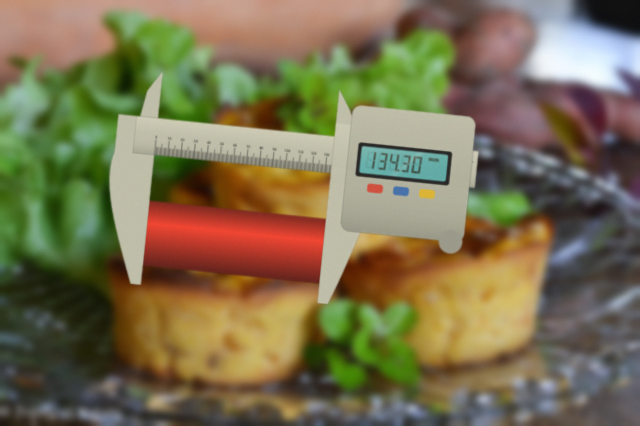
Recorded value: **134.30** mm
